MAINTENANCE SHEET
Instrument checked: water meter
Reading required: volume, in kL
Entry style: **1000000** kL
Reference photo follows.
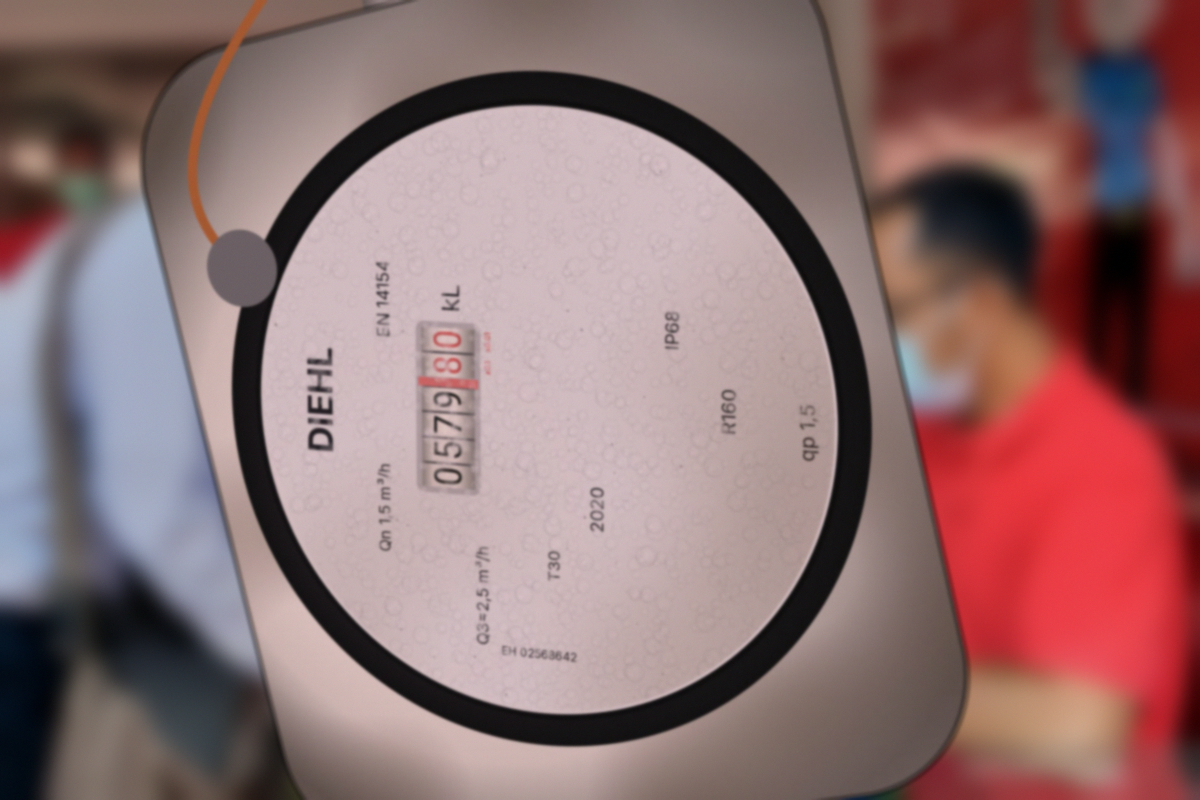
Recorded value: **579.80** kL
